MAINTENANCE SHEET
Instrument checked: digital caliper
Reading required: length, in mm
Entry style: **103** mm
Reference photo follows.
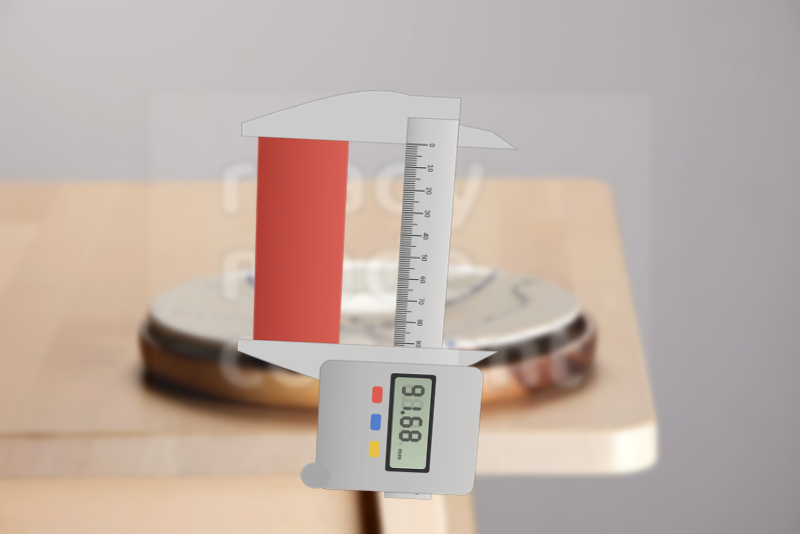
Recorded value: **91.68** mm
